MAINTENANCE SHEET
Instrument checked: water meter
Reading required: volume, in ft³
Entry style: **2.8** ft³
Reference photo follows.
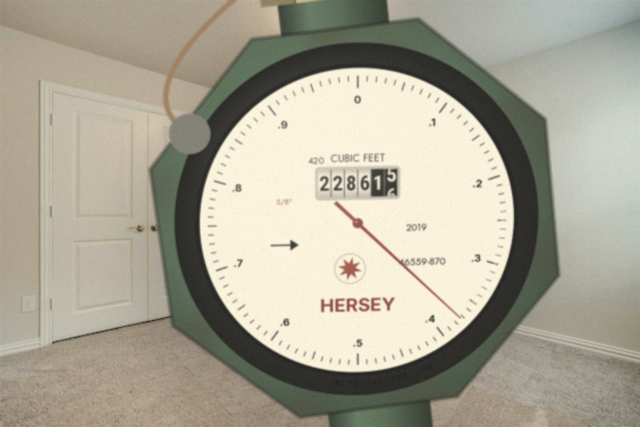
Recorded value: **228615.37** ft³
